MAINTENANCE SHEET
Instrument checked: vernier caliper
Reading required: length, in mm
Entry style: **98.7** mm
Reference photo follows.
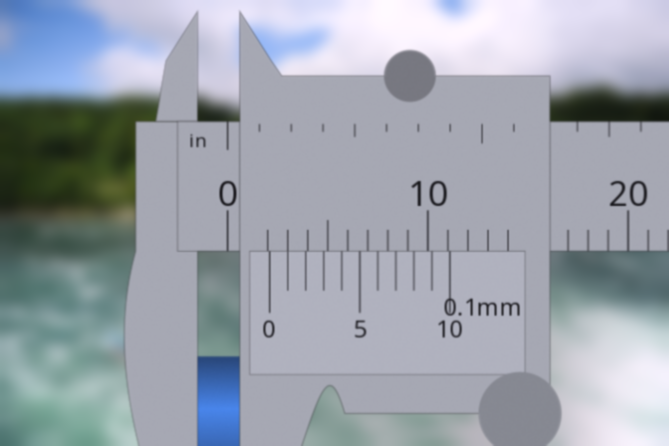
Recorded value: **2.1** mm
